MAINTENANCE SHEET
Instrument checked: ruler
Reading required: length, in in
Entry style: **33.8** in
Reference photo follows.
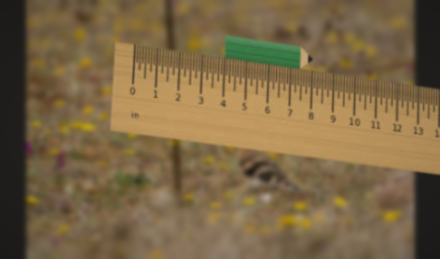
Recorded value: **4** in
